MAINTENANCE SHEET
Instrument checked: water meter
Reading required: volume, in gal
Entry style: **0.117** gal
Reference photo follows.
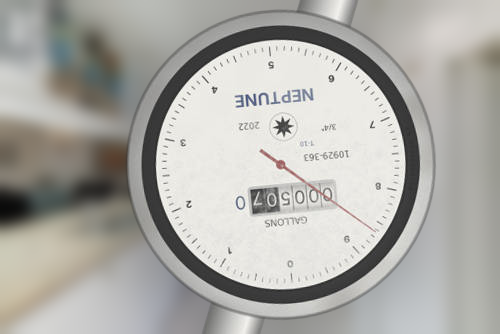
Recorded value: **5068.6** gal
